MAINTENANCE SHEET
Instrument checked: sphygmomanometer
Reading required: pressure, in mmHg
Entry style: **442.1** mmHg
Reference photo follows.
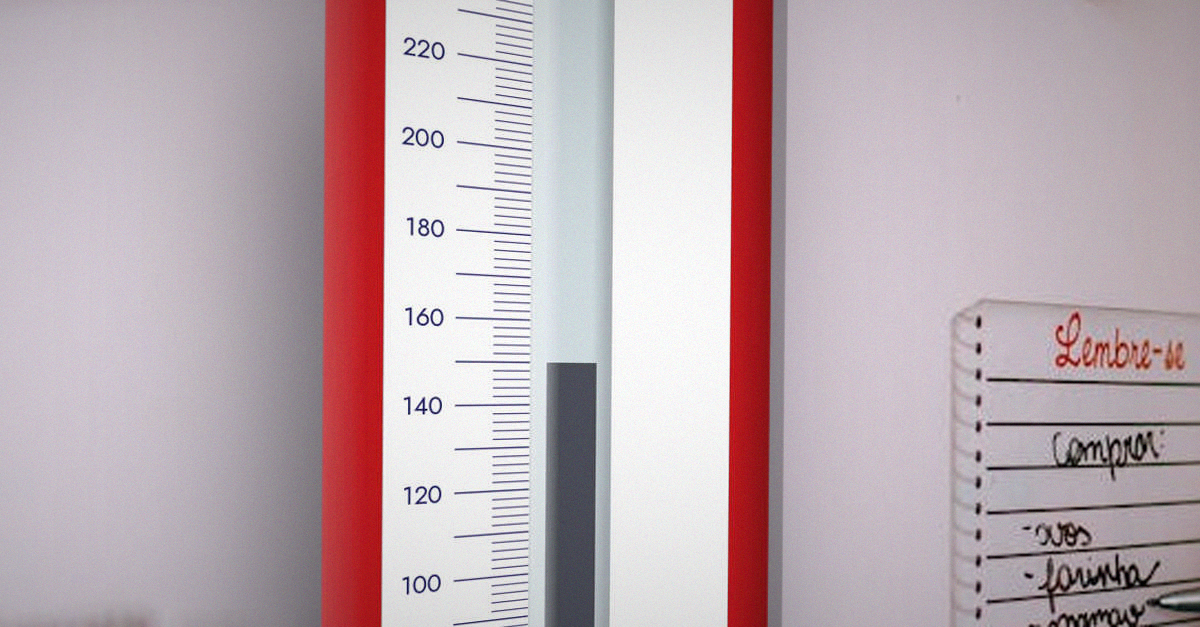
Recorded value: **150** mmHg
